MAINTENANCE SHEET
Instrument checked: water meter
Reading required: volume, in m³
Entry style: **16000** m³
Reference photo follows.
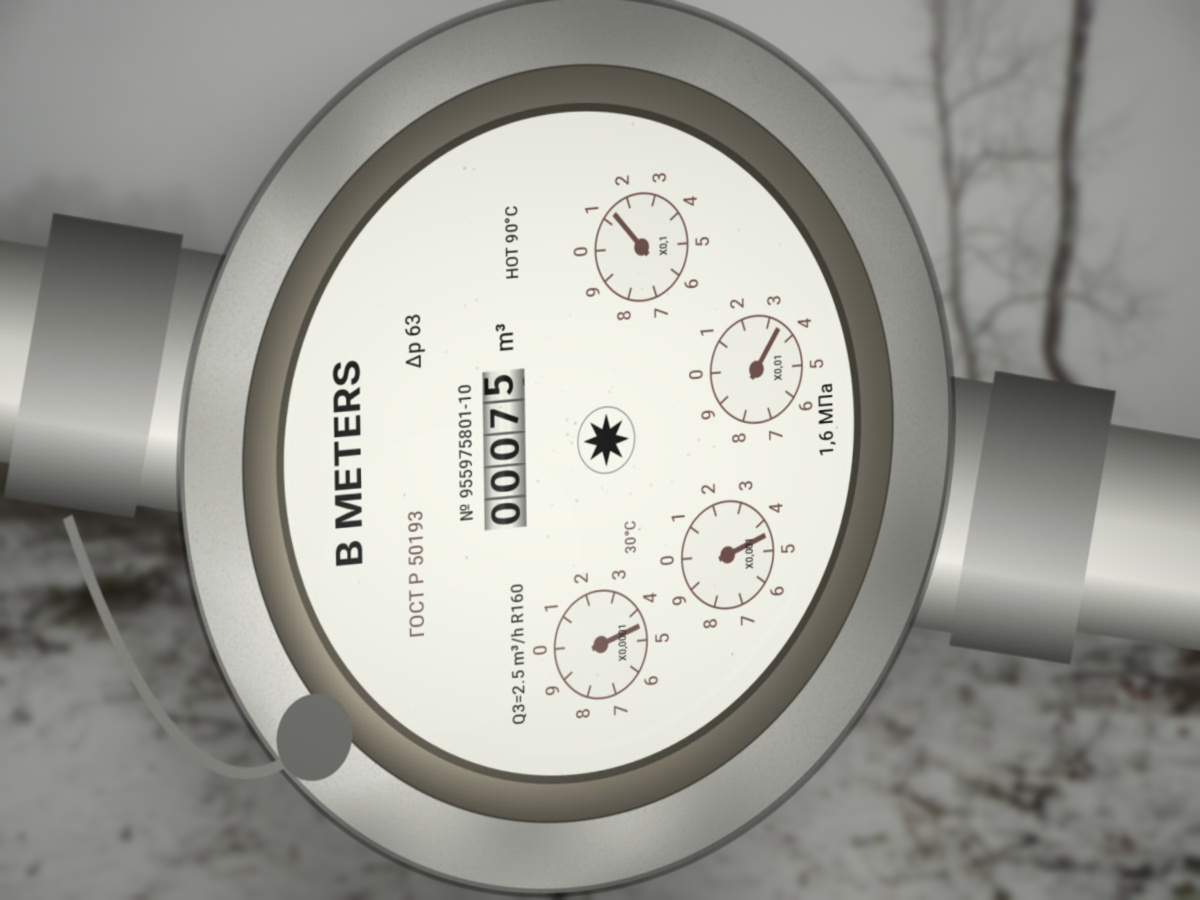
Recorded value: **75.1344** m³
